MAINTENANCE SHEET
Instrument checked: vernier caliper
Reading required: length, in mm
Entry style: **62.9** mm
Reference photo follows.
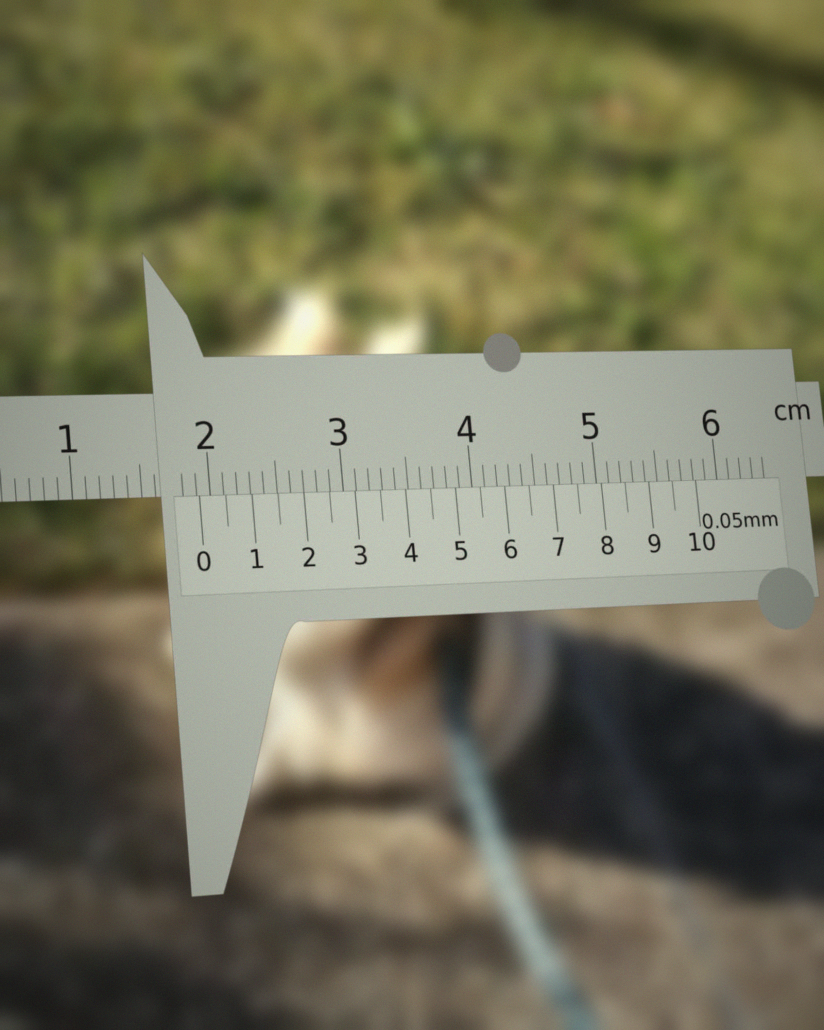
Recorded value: **19.2** mm
